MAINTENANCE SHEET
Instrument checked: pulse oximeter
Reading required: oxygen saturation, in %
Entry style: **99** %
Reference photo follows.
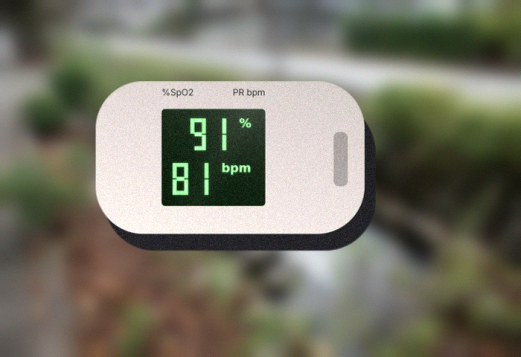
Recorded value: **91** %
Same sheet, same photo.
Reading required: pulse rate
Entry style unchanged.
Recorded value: **81** bpm
